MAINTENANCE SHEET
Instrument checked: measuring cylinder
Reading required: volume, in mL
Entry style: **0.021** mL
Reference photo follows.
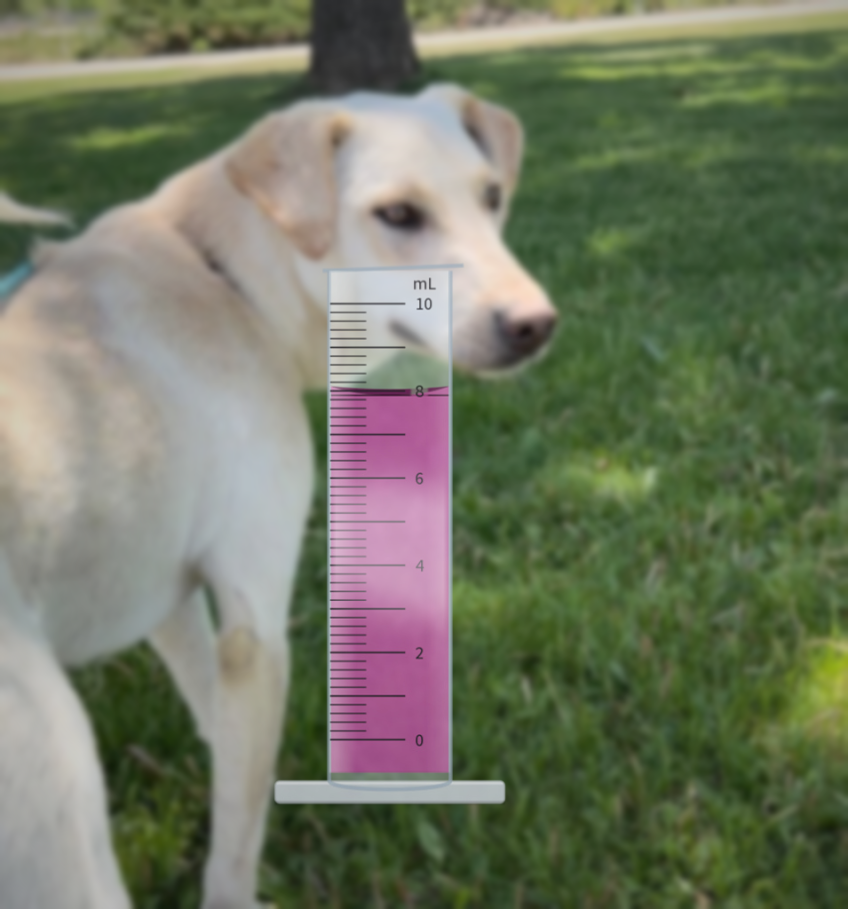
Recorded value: **7.9** mL
